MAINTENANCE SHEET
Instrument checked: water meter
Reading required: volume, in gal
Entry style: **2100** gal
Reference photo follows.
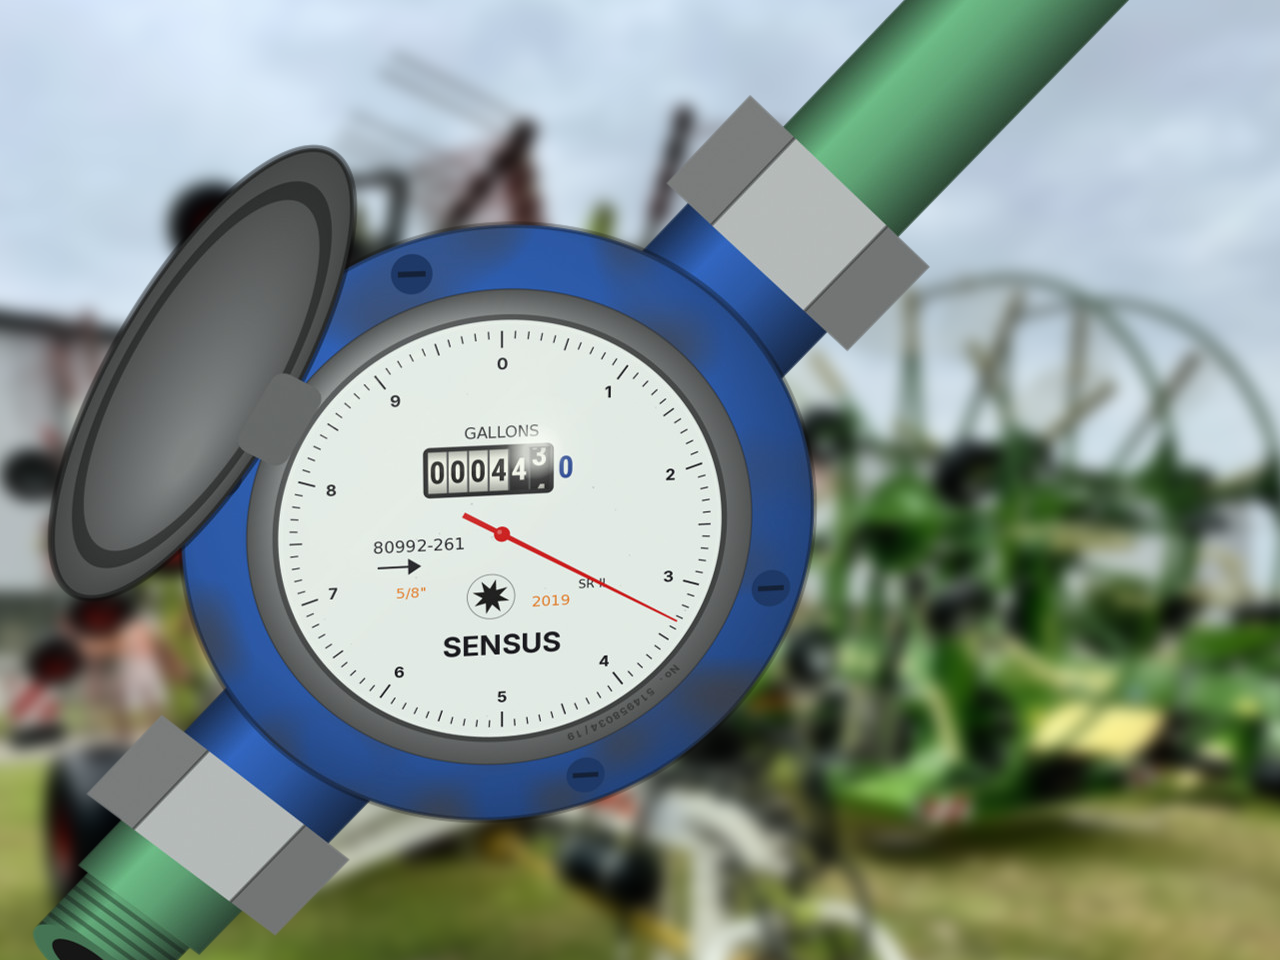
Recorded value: **4433.3** gal
